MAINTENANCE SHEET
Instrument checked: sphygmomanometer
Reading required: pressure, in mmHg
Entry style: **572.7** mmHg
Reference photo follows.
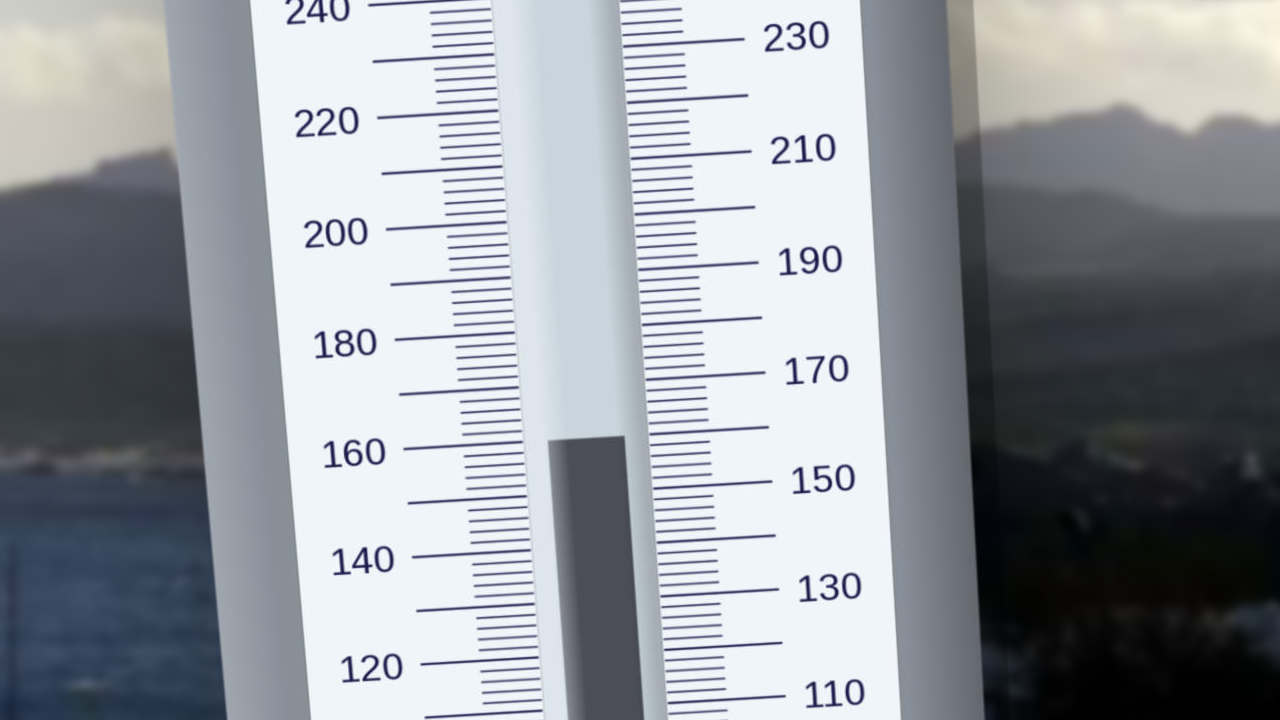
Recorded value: **160** mmHg
